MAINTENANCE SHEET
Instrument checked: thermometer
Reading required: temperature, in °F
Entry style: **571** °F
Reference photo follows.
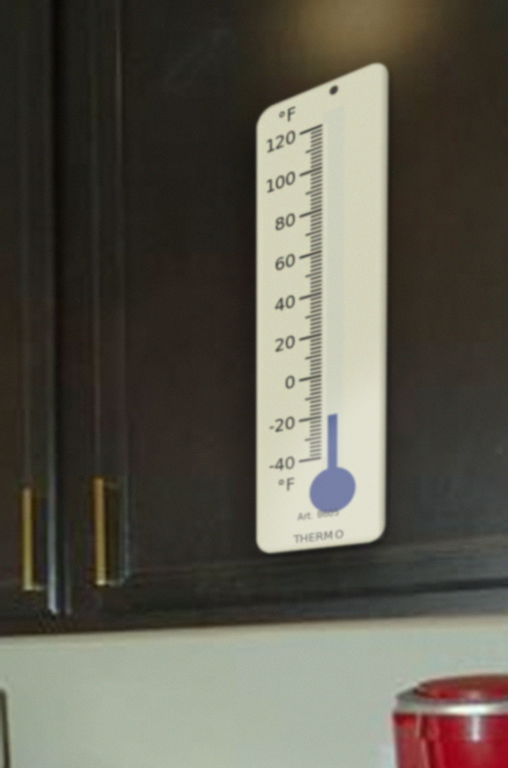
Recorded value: **-20** °F
